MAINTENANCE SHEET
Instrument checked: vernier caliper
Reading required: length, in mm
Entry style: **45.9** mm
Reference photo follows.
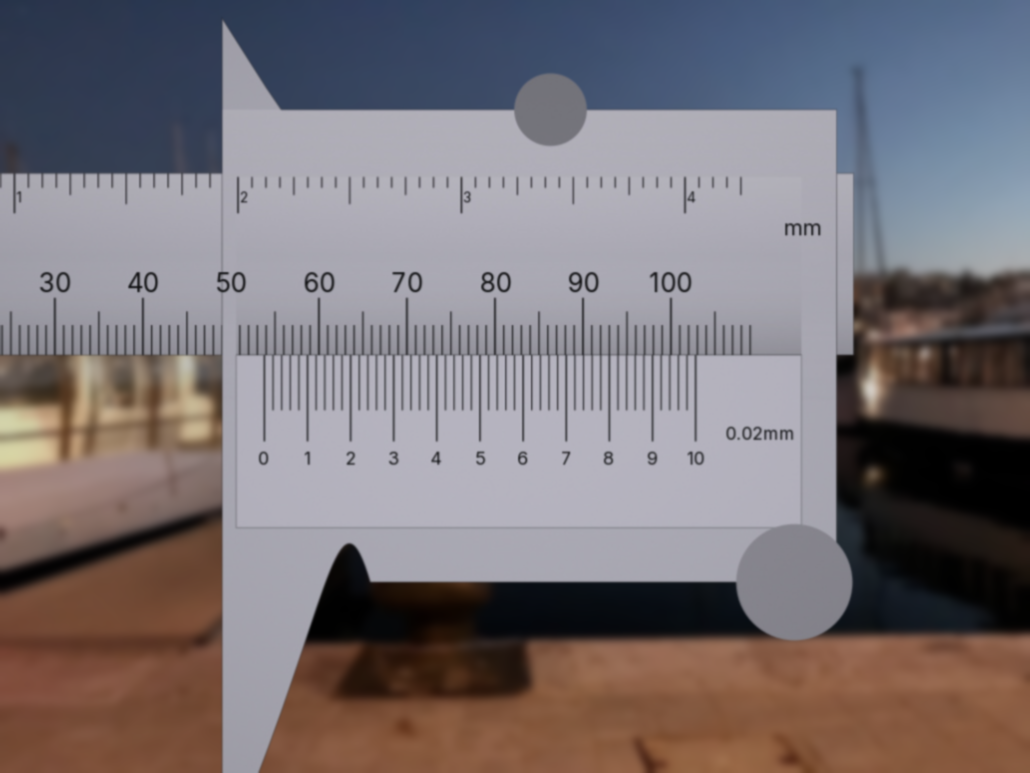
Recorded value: **53.8** mm
